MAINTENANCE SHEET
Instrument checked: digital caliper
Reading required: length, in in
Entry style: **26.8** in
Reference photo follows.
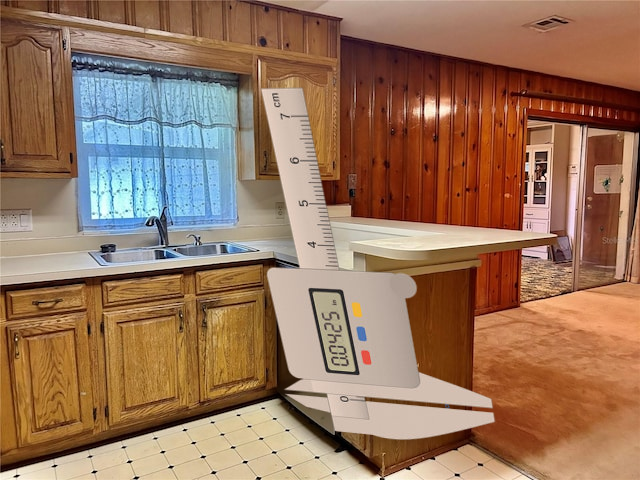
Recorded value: **0.0425** in
